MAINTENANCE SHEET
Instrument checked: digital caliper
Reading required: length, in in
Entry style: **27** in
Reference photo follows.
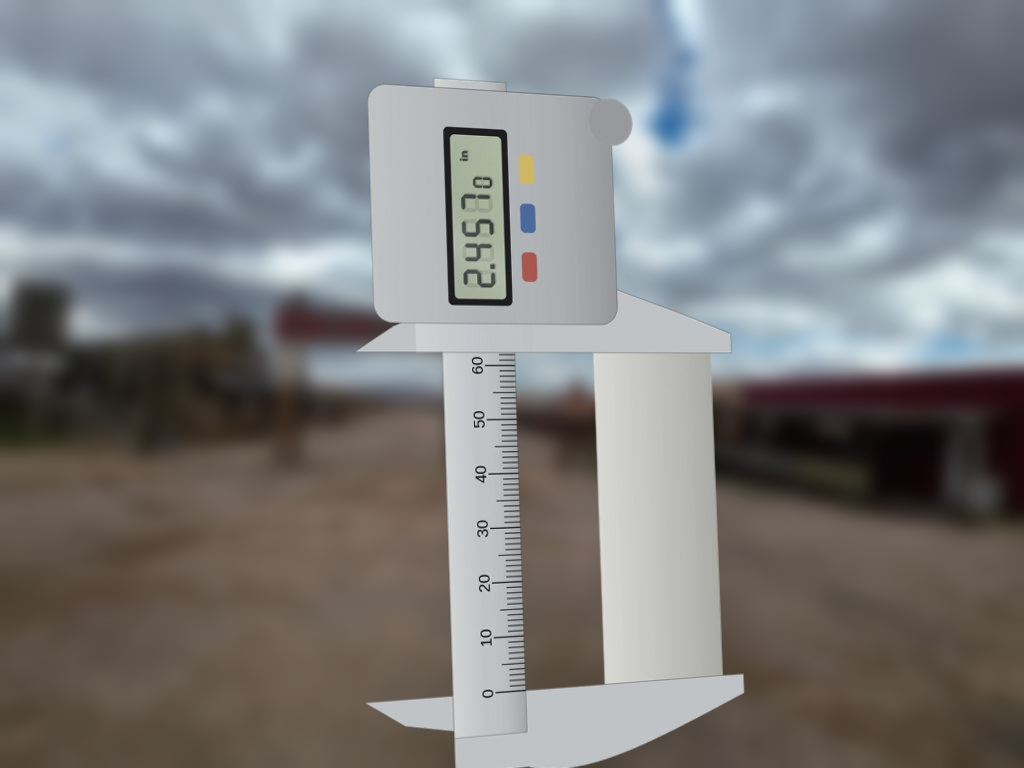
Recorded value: **2.4570** in
